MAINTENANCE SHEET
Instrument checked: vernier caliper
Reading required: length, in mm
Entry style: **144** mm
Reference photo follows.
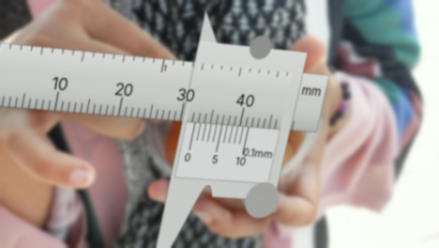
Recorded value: **32.5** mm
